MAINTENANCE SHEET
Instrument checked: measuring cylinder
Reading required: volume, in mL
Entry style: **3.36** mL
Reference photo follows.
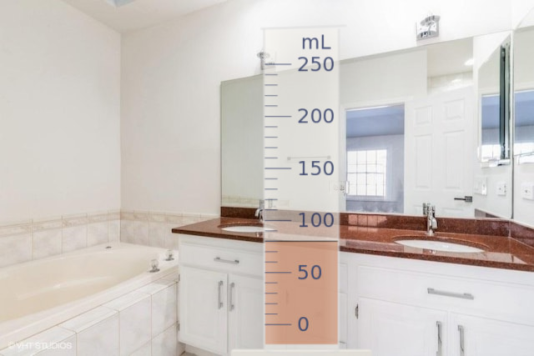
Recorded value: **80** mL
